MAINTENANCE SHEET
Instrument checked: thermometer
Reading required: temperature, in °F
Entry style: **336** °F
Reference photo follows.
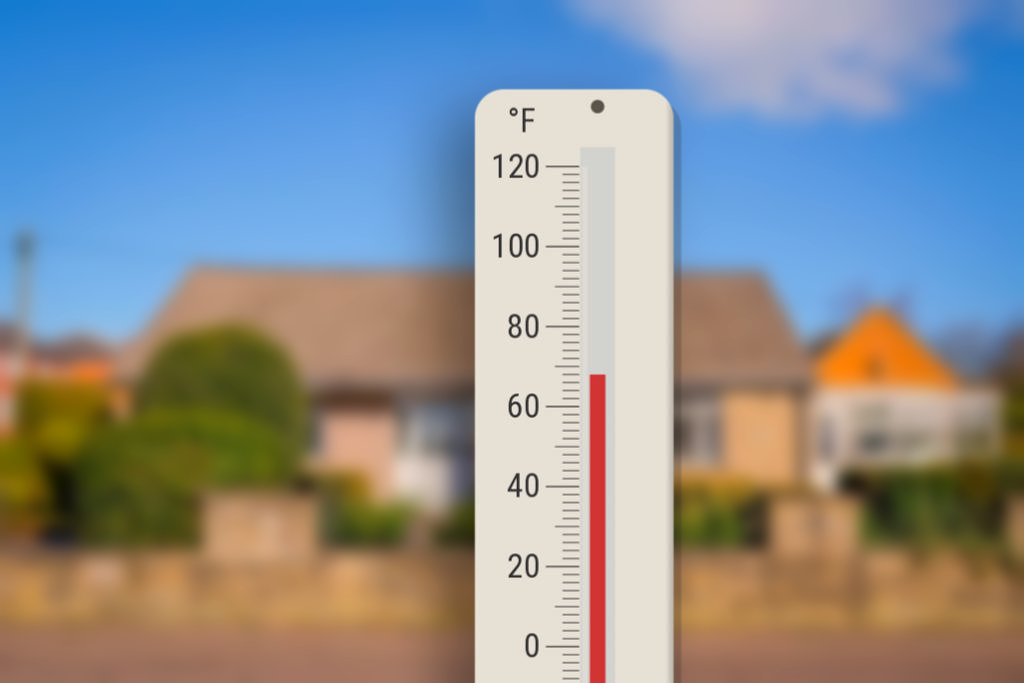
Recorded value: **68** °F
